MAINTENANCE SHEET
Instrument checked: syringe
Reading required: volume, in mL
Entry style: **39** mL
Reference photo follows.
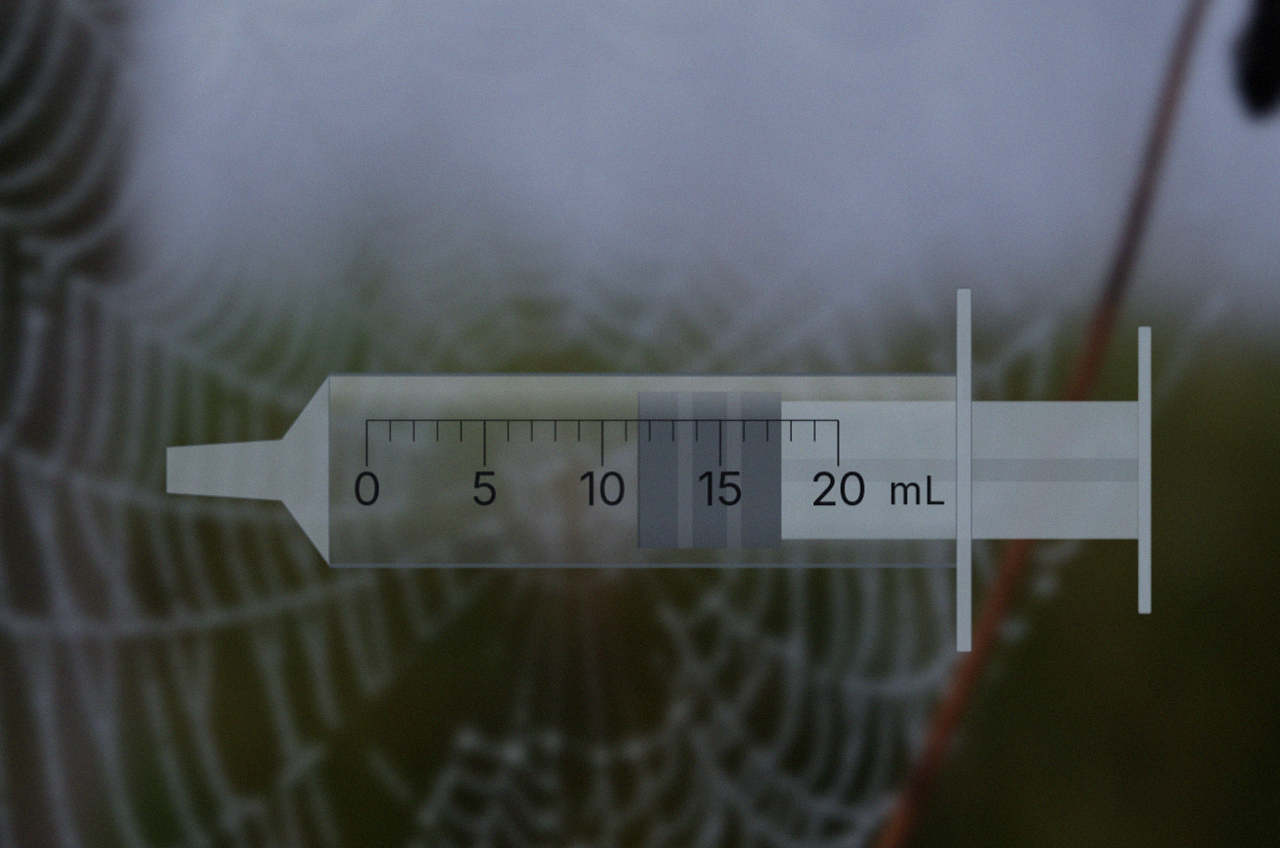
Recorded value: **11.5** mL
